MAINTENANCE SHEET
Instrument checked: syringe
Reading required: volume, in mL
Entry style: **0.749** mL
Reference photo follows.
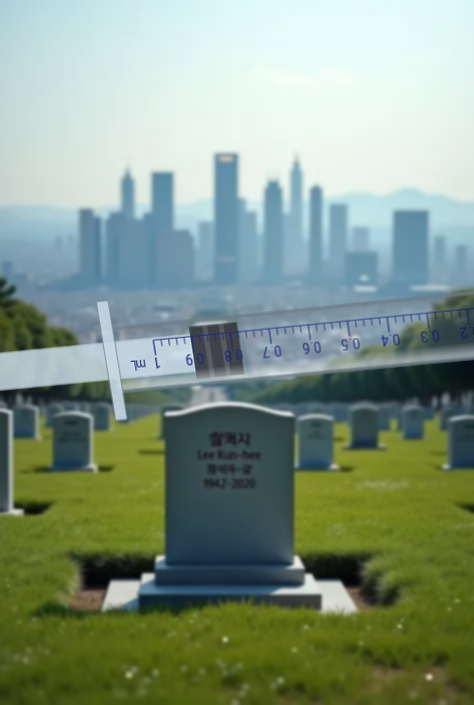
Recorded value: **0.78** mL
